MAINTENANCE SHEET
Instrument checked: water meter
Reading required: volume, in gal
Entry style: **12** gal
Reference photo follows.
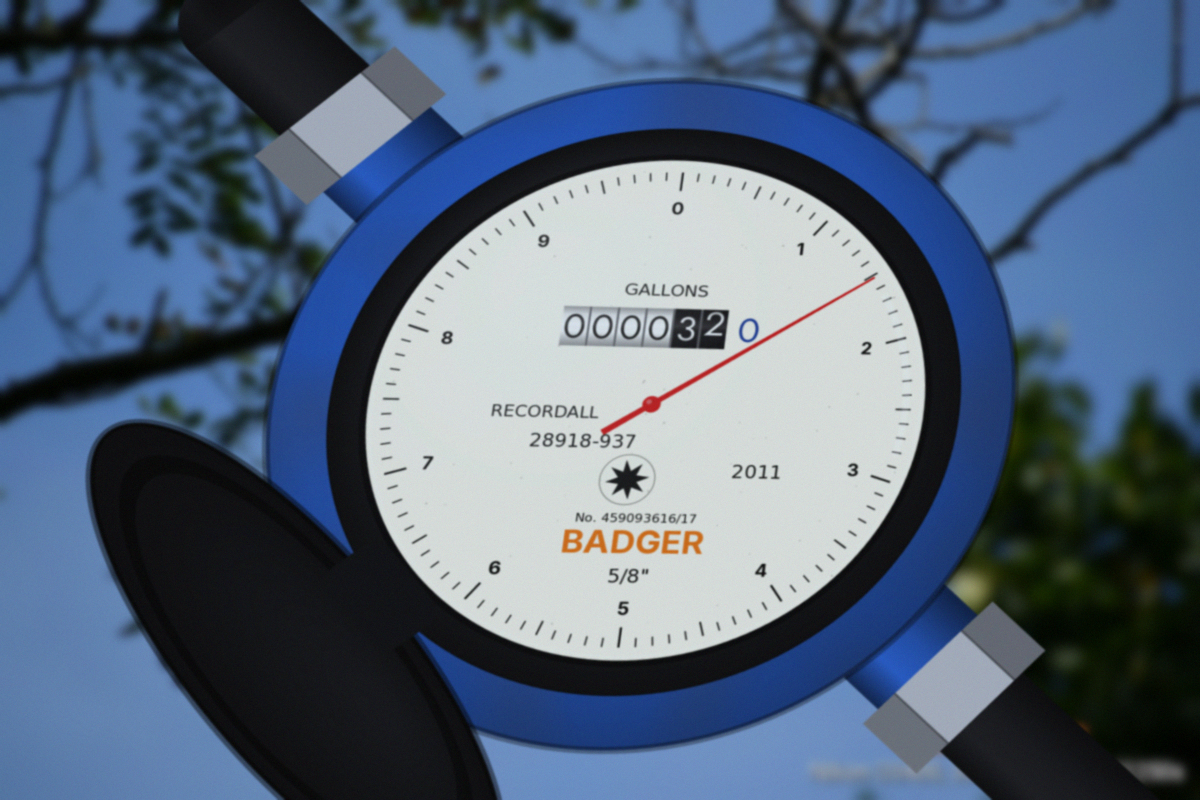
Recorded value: **321.5** gal
